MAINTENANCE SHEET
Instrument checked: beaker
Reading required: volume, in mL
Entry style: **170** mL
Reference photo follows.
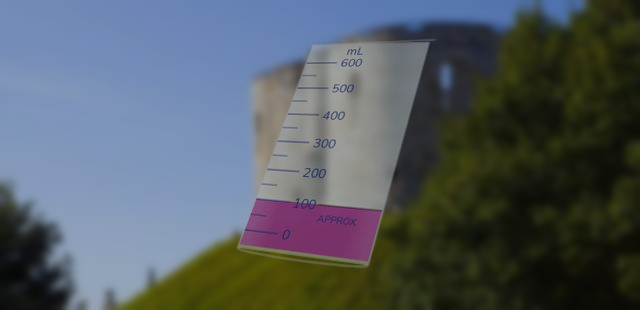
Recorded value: **100** mL
